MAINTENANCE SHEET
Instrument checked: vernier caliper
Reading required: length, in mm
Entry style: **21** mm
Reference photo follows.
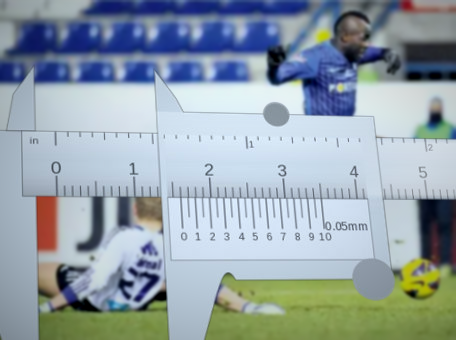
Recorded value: **16.0** mm
